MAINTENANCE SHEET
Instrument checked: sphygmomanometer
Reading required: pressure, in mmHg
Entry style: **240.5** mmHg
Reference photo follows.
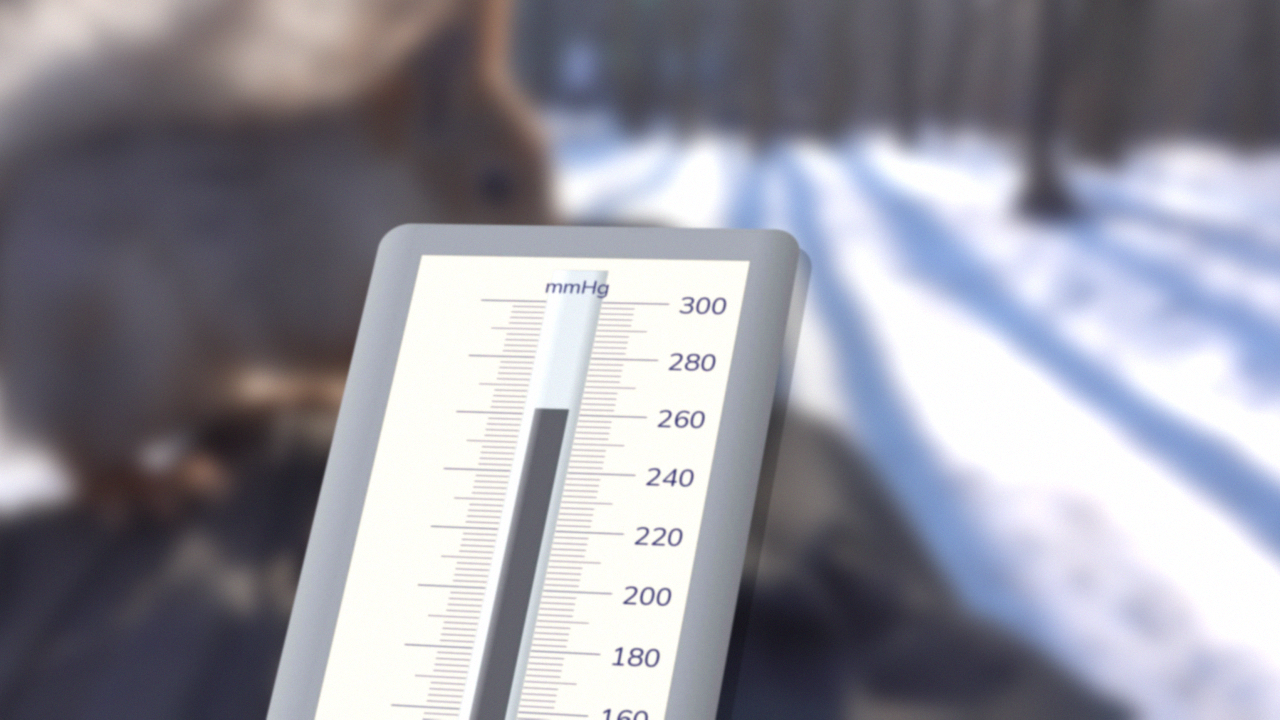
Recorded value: **262** mmHg
